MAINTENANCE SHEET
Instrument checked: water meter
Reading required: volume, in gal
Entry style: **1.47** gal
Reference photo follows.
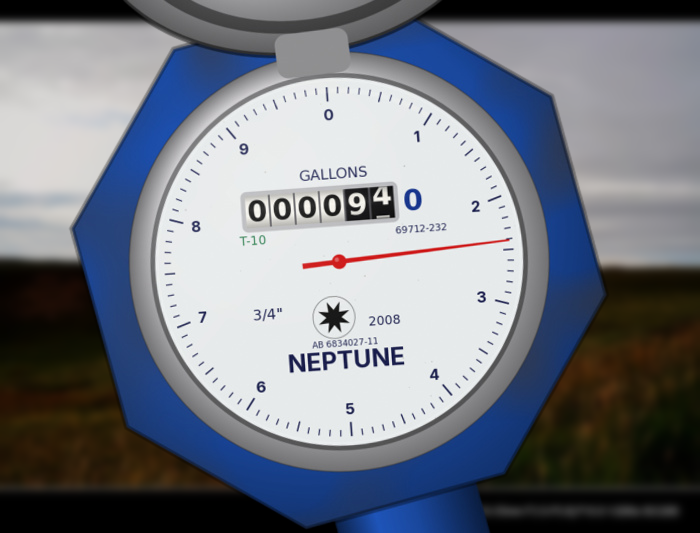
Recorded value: **942.4** gal
